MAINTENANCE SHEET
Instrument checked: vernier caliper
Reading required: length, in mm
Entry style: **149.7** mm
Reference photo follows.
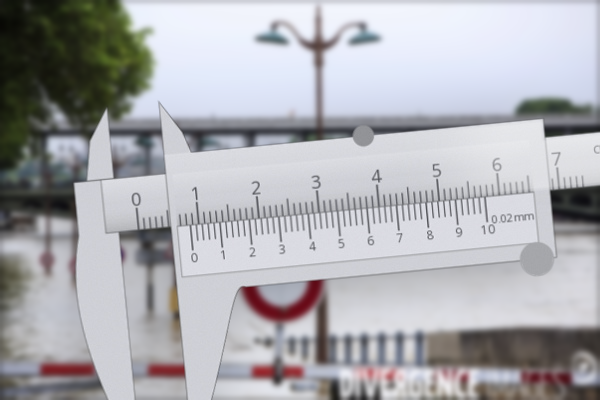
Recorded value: **8.6** mm
